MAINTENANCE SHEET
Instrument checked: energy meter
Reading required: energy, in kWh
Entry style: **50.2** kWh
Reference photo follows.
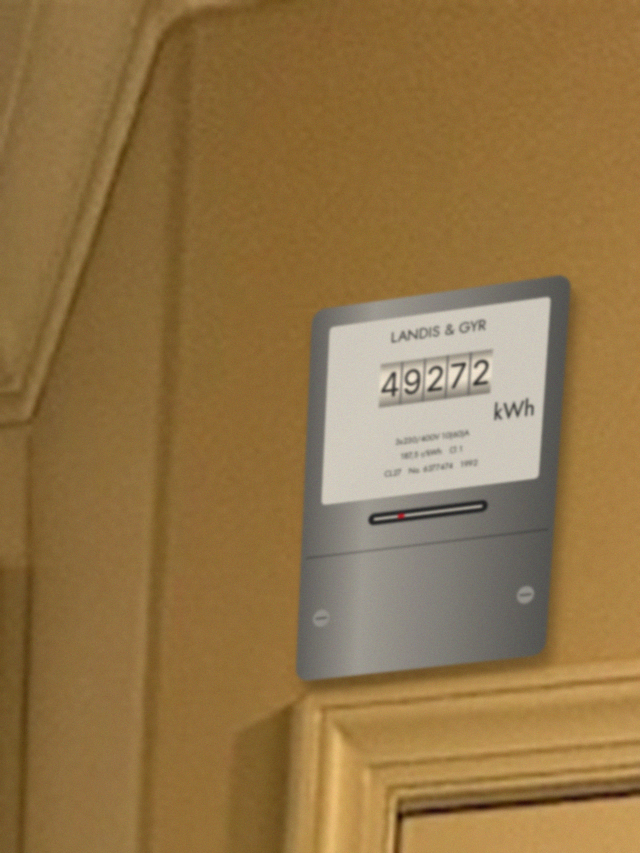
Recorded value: **49272** kWh
